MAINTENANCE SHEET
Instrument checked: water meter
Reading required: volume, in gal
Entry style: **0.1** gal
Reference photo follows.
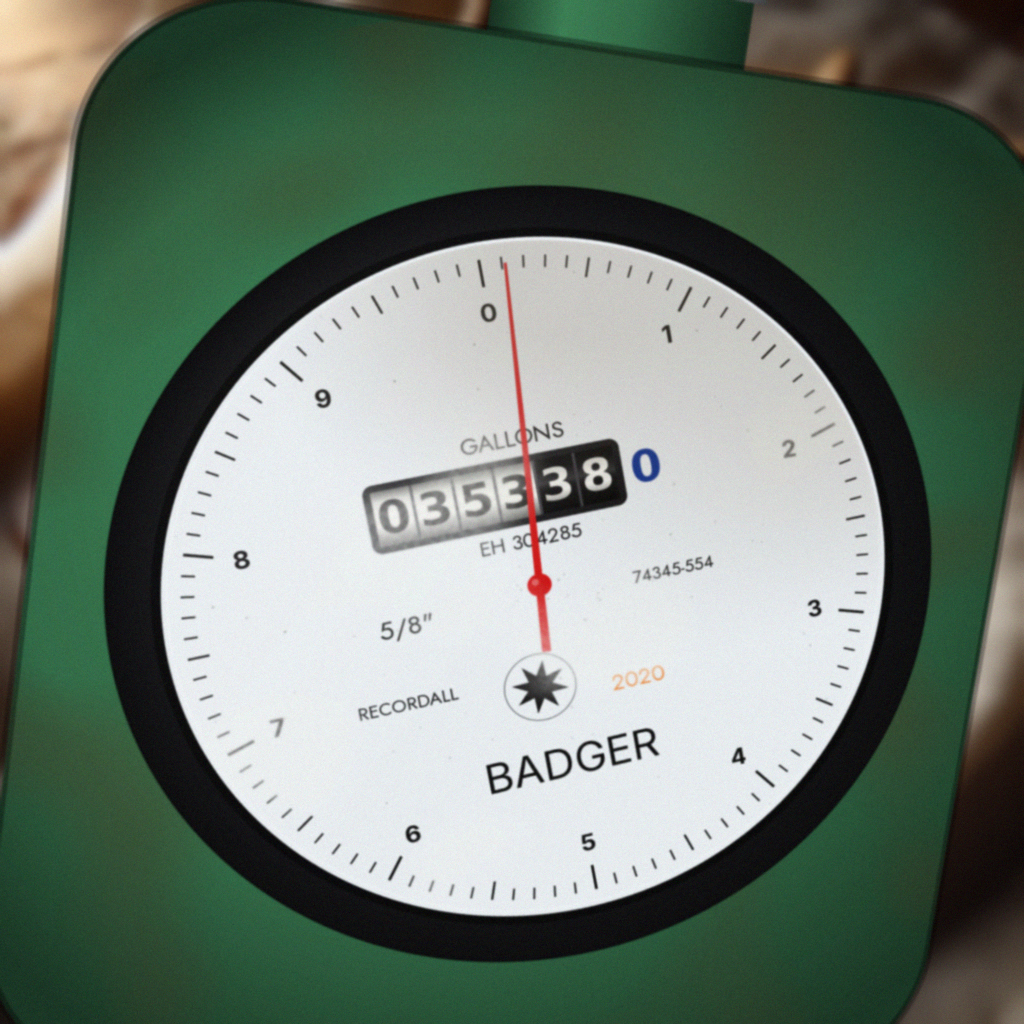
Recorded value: **353380.1** gal
